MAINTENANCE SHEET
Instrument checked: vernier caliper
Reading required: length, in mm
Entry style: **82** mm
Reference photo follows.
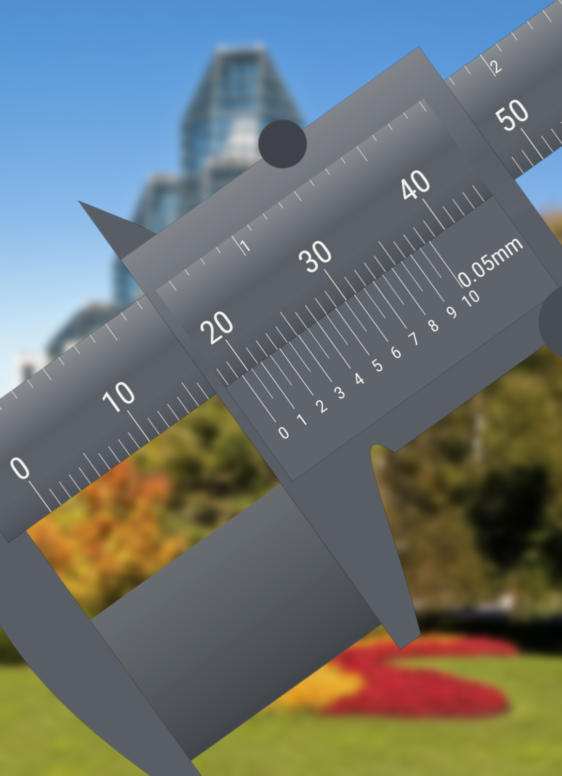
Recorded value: **19.4** mm
